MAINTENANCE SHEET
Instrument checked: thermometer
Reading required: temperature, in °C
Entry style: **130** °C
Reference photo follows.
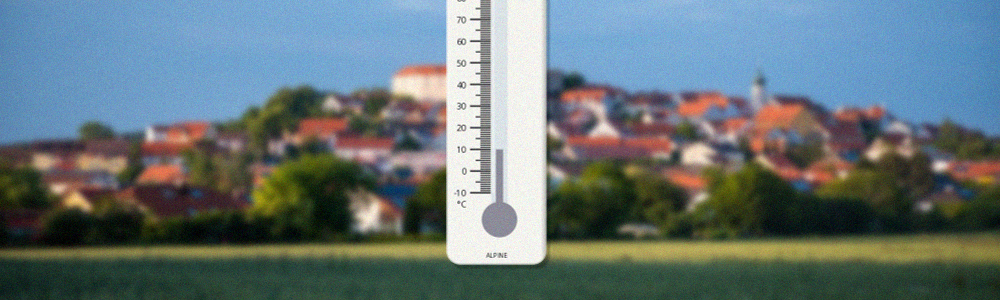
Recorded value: **10** °C
